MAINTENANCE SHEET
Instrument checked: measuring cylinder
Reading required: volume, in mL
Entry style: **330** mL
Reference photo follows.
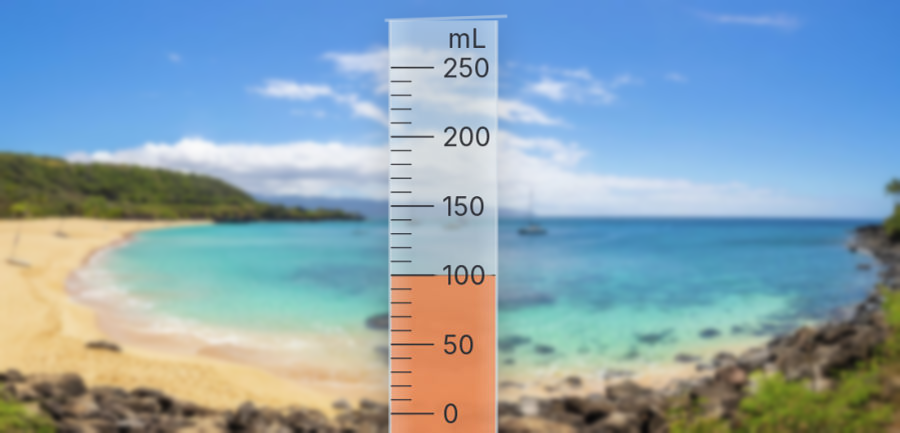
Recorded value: **100** mL
